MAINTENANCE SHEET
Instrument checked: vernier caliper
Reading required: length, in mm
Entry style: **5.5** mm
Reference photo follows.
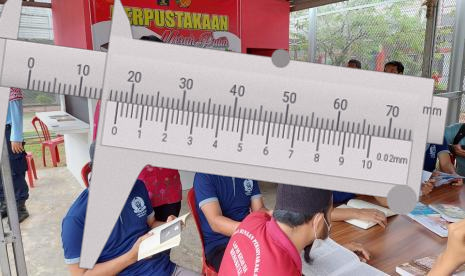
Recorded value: **17.5** mm
